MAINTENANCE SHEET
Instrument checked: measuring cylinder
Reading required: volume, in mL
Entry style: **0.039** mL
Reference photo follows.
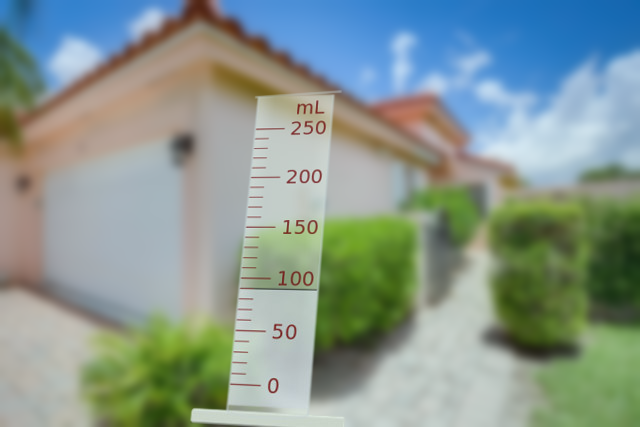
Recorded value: **90** mL
